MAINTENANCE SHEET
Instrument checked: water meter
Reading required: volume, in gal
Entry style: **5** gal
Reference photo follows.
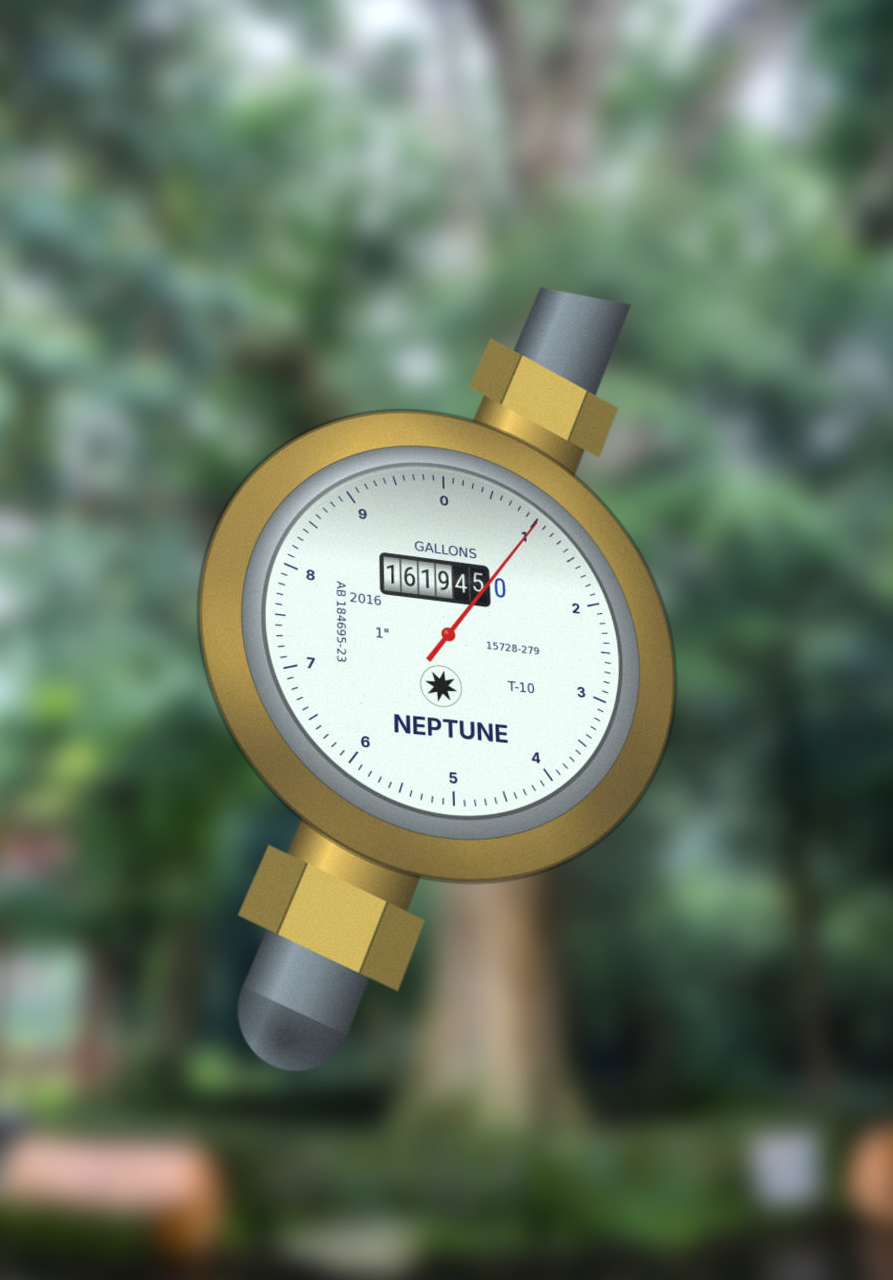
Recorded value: **1619451.0** gal
